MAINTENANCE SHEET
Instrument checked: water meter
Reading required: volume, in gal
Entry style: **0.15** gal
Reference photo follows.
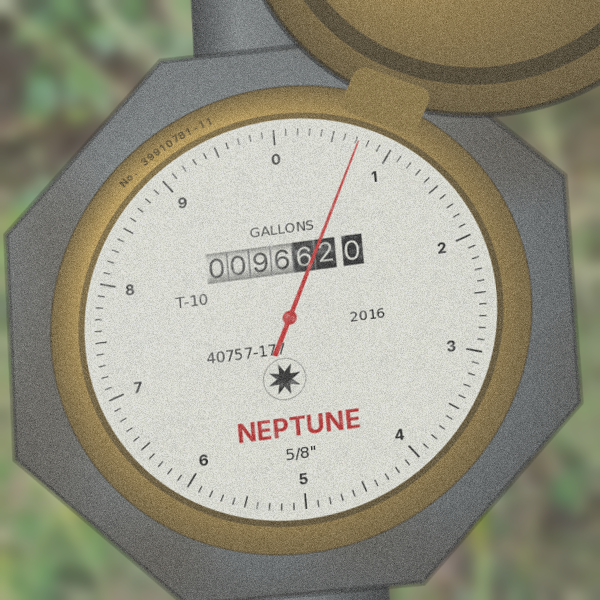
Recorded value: **96620.7** gal
